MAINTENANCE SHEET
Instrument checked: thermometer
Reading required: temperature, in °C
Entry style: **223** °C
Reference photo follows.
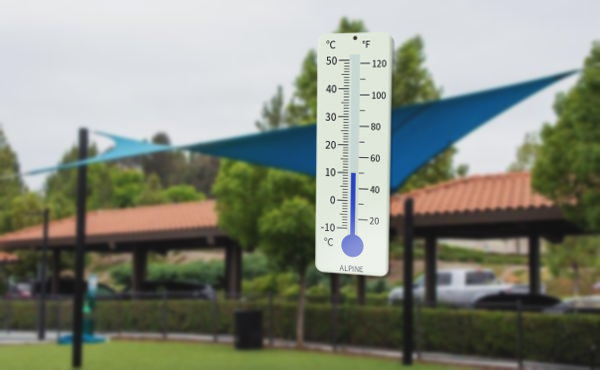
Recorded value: **10** °C
